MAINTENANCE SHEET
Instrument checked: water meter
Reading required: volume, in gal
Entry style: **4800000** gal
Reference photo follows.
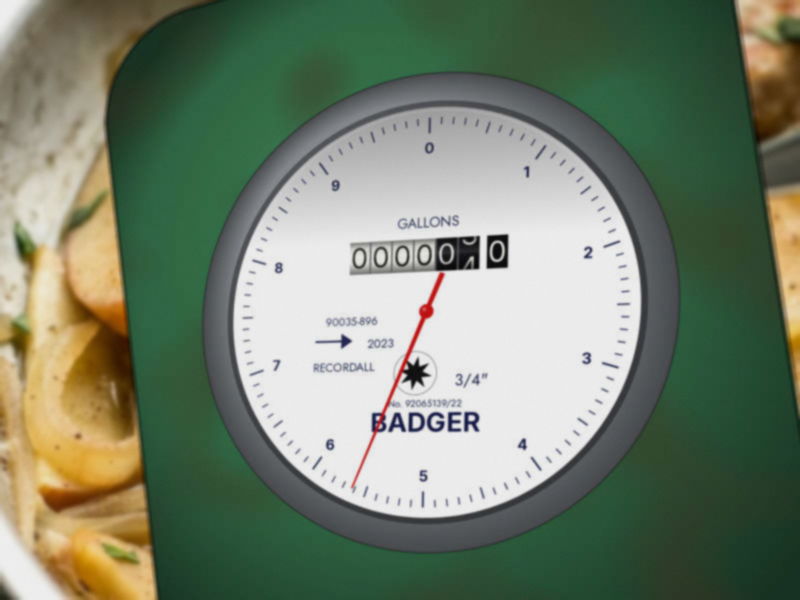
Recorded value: **35.6** gal
